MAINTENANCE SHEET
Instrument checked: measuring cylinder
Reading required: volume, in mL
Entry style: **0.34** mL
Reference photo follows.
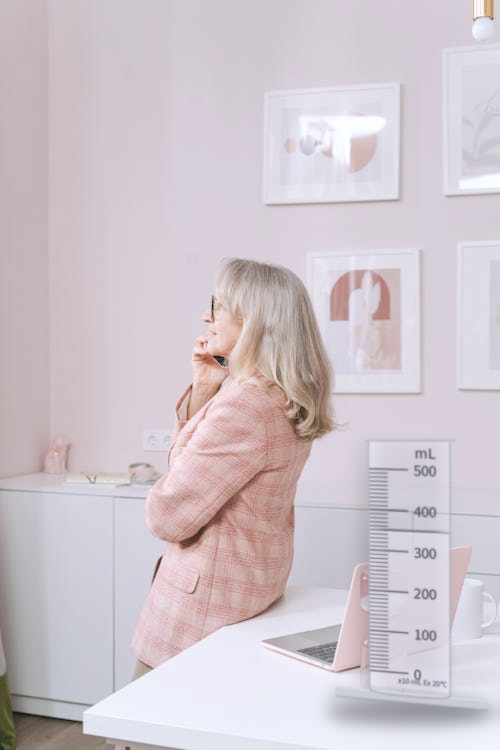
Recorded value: **350** mL
